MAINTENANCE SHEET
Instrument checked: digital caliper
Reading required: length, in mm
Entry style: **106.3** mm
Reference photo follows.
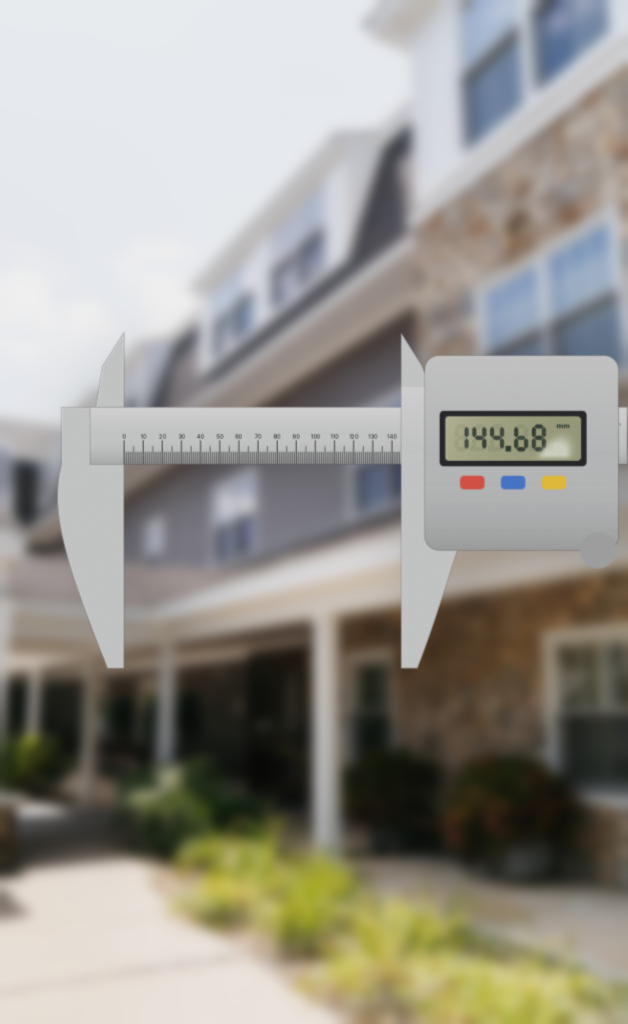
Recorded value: **144.68** mm
